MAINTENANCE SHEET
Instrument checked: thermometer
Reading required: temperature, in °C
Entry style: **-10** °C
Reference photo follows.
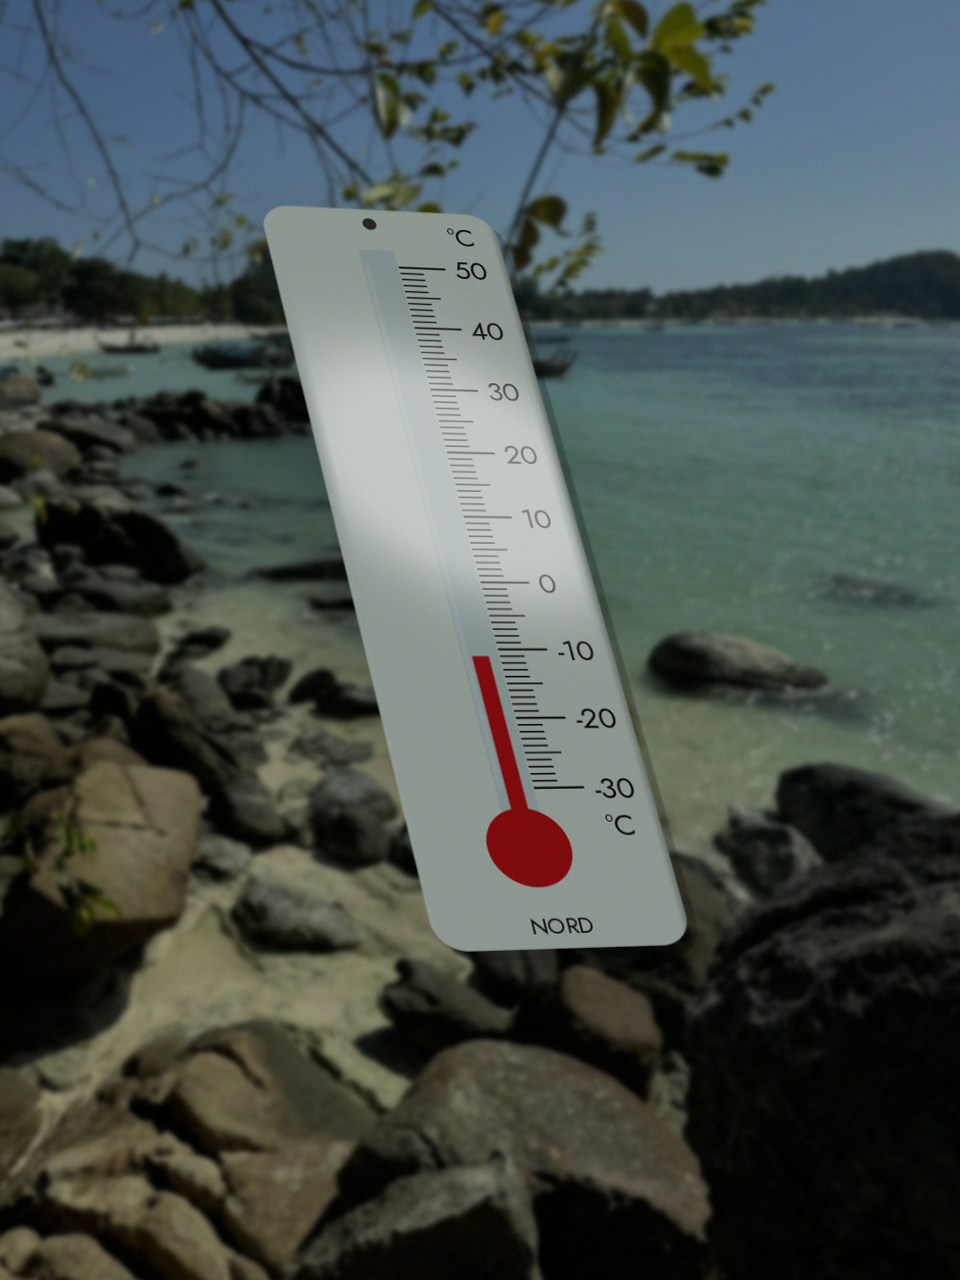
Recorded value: **-11** °C
